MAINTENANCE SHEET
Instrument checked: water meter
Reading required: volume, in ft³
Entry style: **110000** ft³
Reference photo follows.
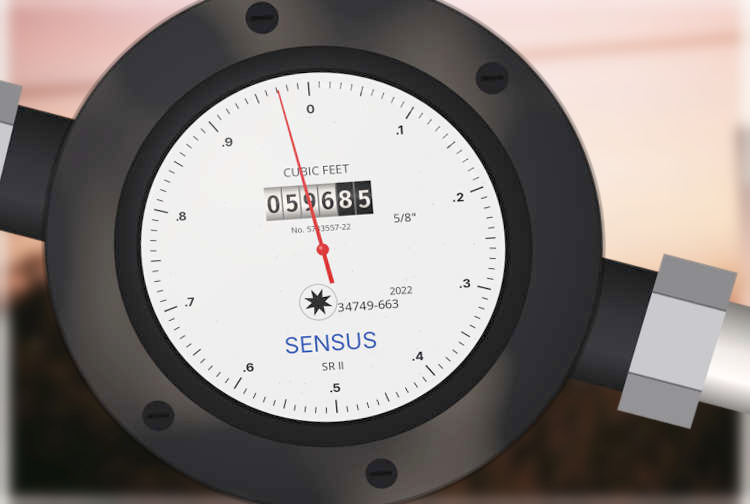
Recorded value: **59684.97** ft³
